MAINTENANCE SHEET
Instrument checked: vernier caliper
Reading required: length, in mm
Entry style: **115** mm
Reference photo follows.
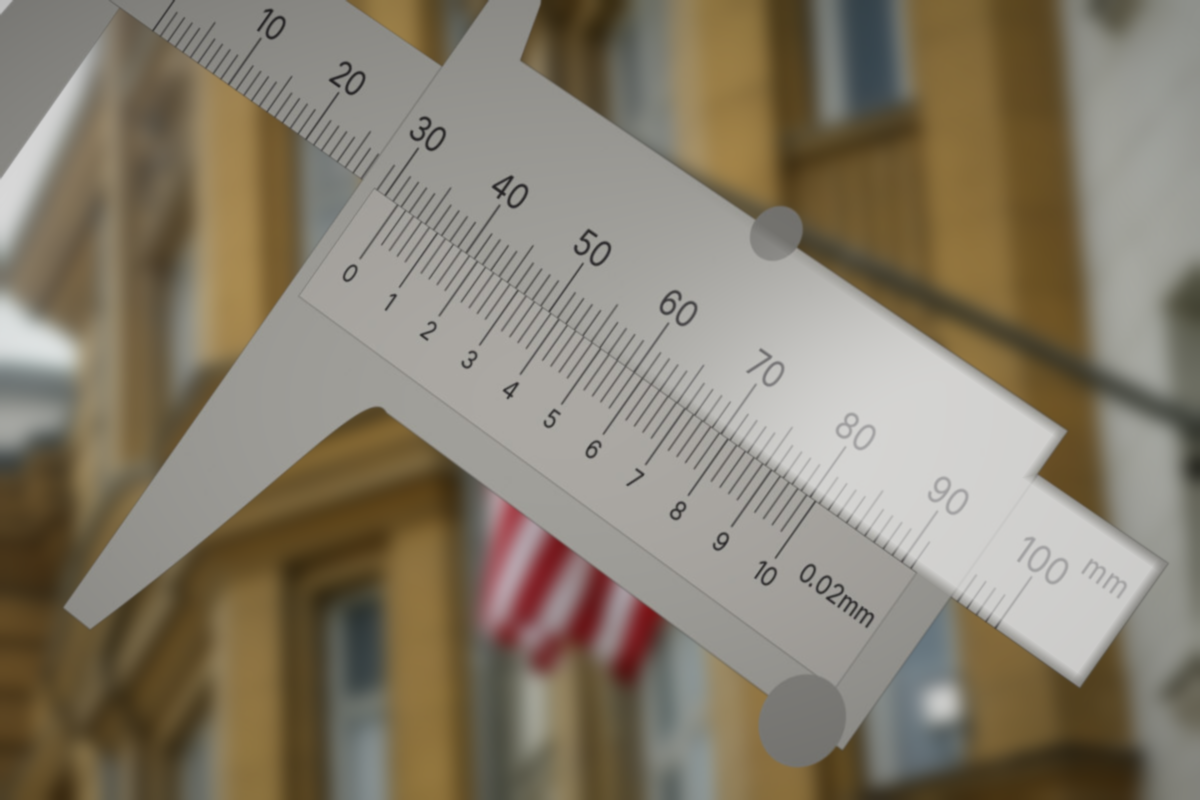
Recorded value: **31.6** mm
